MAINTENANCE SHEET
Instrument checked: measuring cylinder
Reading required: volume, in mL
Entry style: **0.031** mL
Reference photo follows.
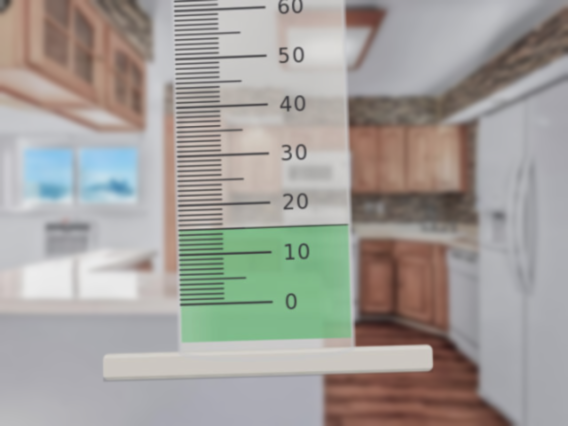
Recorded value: **15** mL
